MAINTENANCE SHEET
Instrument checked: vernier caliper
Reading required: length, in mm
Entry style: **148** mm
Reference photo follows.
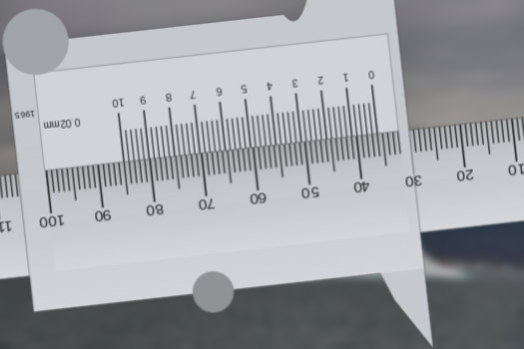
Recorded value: **36.0** mm
